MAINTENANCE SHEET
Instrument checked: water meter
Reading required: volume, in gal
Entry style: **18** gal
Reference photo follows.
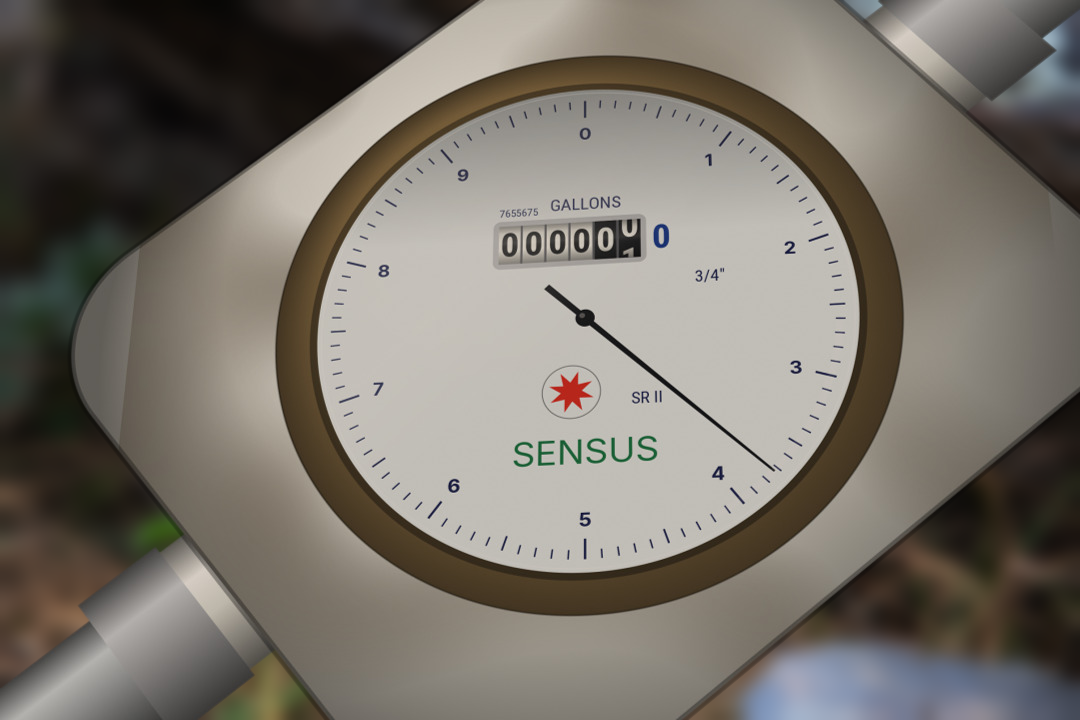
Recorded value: **3.7** gal
